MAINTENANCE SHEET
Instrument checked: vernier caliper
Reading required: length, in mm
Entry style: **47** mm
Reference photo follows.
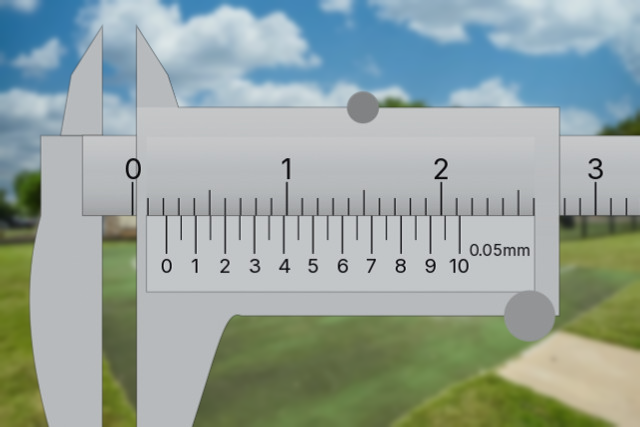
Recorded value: **2.2** mm
